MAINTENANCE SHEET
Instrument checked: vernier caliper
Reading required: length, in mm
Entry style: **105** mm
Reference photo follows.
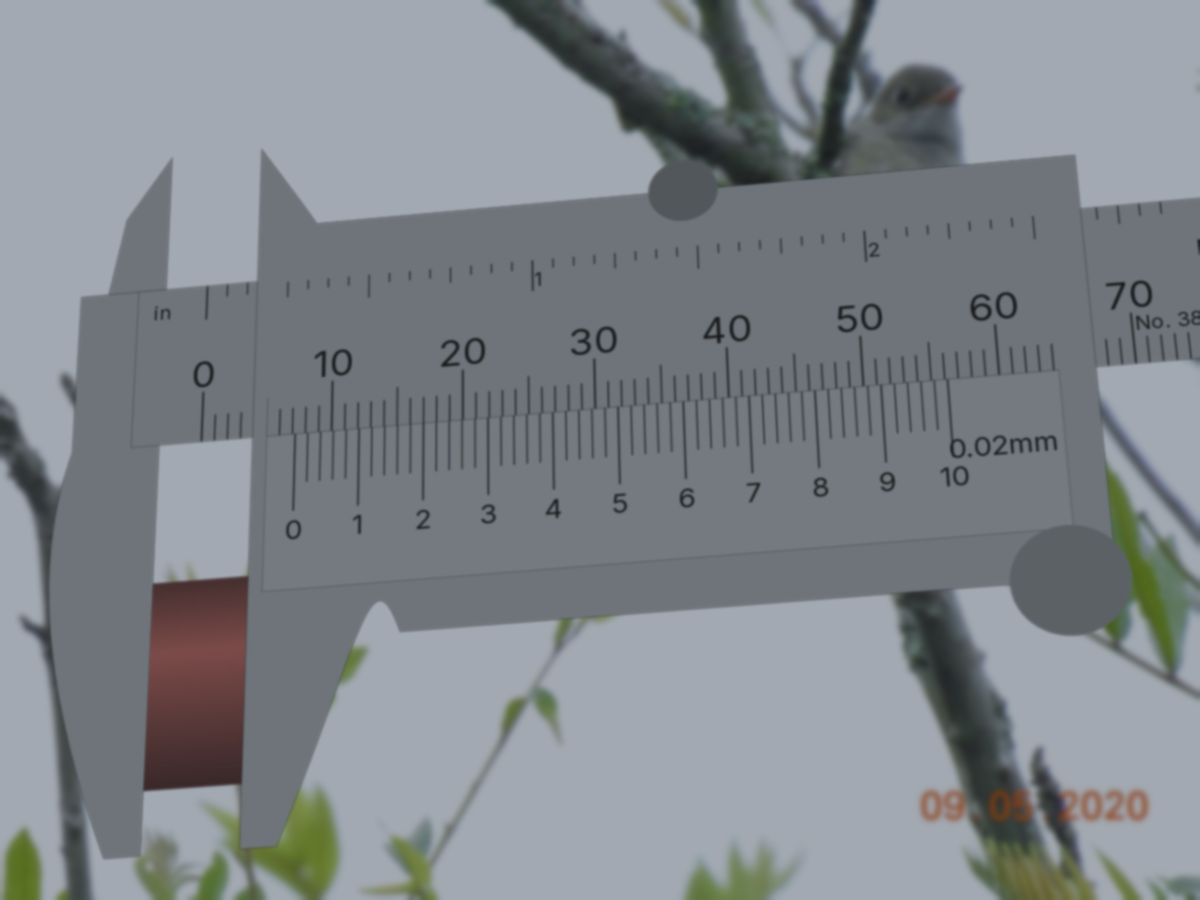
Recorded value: **7.2** mm
